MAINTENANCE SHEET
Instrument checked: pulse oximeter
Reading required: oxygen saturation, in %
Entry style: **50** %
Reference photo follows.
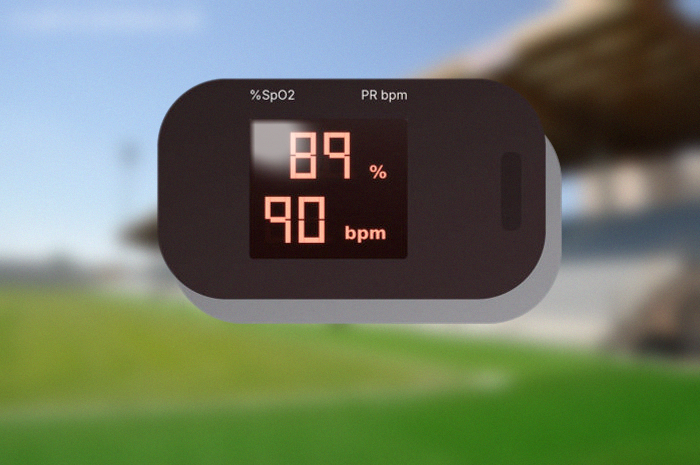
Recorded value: **89** %
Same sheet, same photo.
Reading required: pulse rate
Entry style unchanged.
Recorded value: **90** bpm
